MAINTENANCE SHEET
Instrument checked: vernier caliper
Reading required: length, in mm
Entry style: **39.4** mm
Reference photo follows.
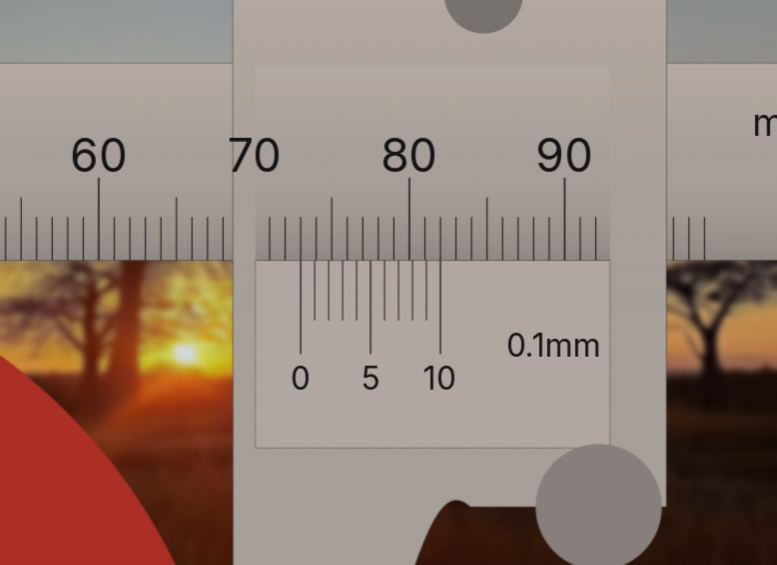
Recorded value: **73.0** mm
